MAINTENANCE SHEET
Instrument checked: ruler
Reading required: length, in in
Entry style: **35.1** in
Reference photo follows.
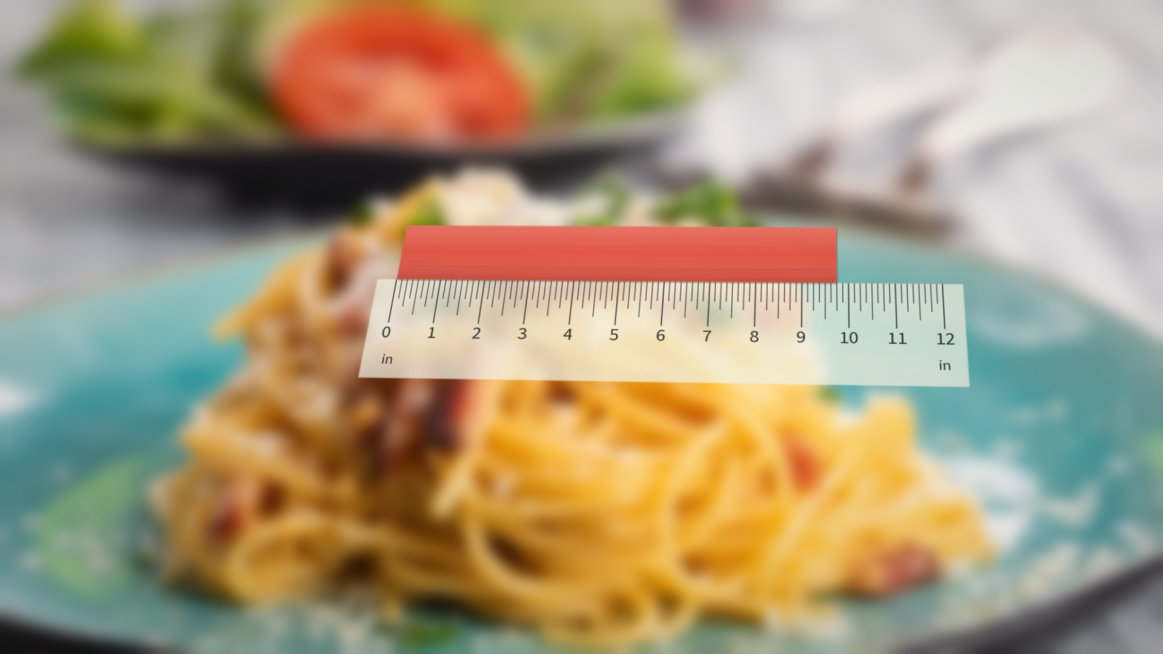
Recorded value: **9.75** in
